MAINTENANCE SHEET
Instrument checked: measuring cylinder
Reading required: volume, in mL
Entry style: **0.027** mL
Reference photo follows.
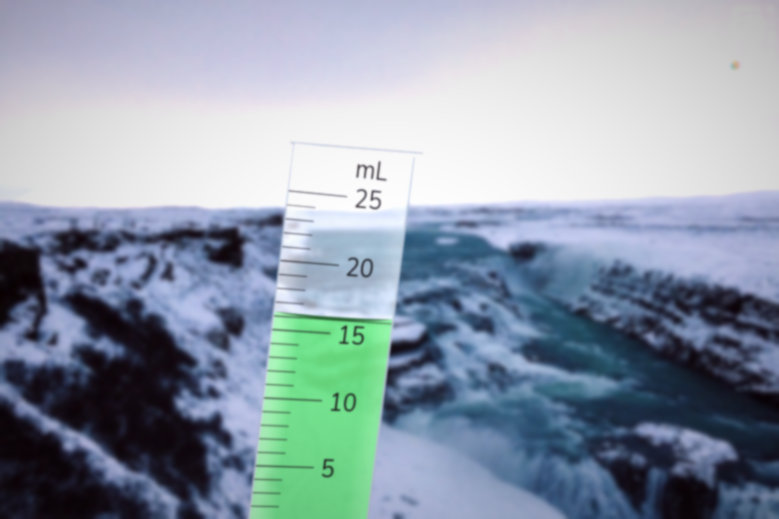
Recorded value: **16** mL
